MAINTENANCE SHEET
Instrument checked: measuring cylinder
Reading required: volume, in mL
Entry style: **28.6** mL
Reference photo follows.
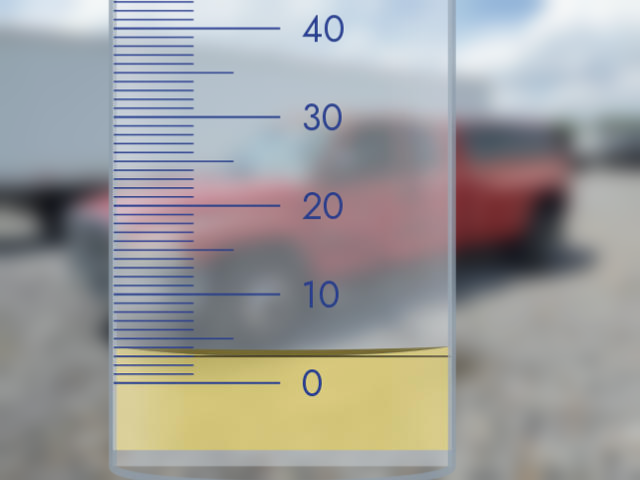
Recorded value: **3** mL
